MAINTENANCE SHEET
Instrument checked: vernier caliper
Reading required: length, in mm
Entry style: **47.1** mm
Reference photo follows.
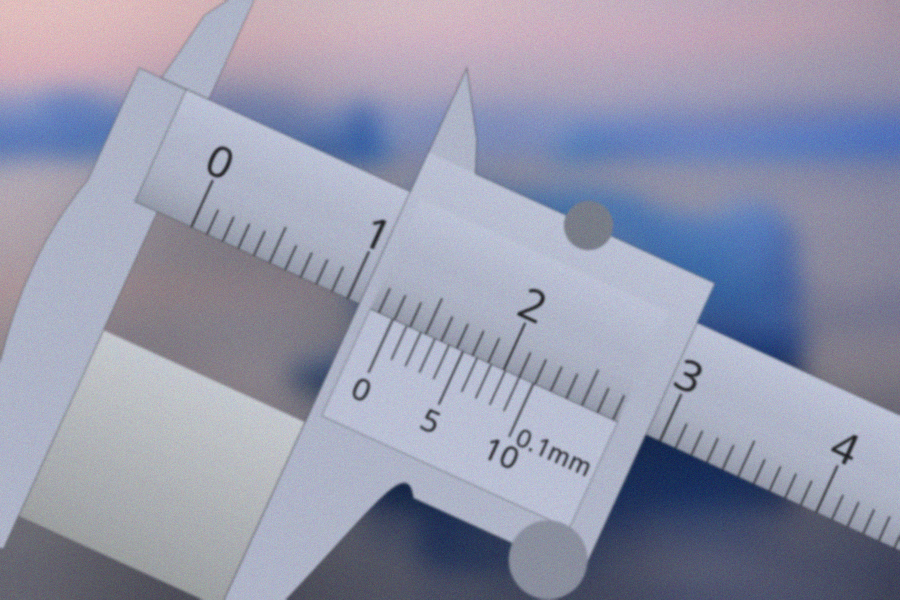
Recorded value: **12.9** mm
